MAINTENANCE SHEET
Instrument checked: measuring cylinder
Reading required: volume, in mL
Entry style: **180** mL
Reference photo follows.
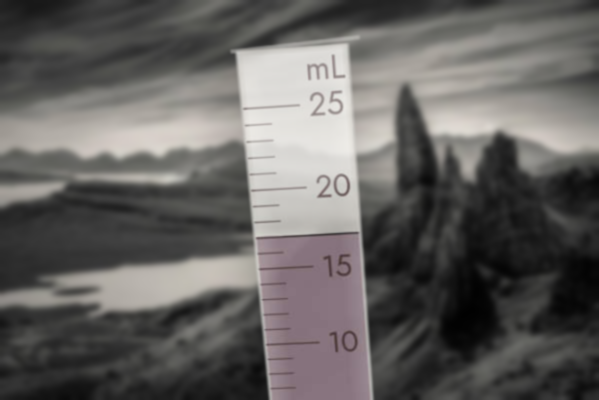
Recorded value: **17** mL
